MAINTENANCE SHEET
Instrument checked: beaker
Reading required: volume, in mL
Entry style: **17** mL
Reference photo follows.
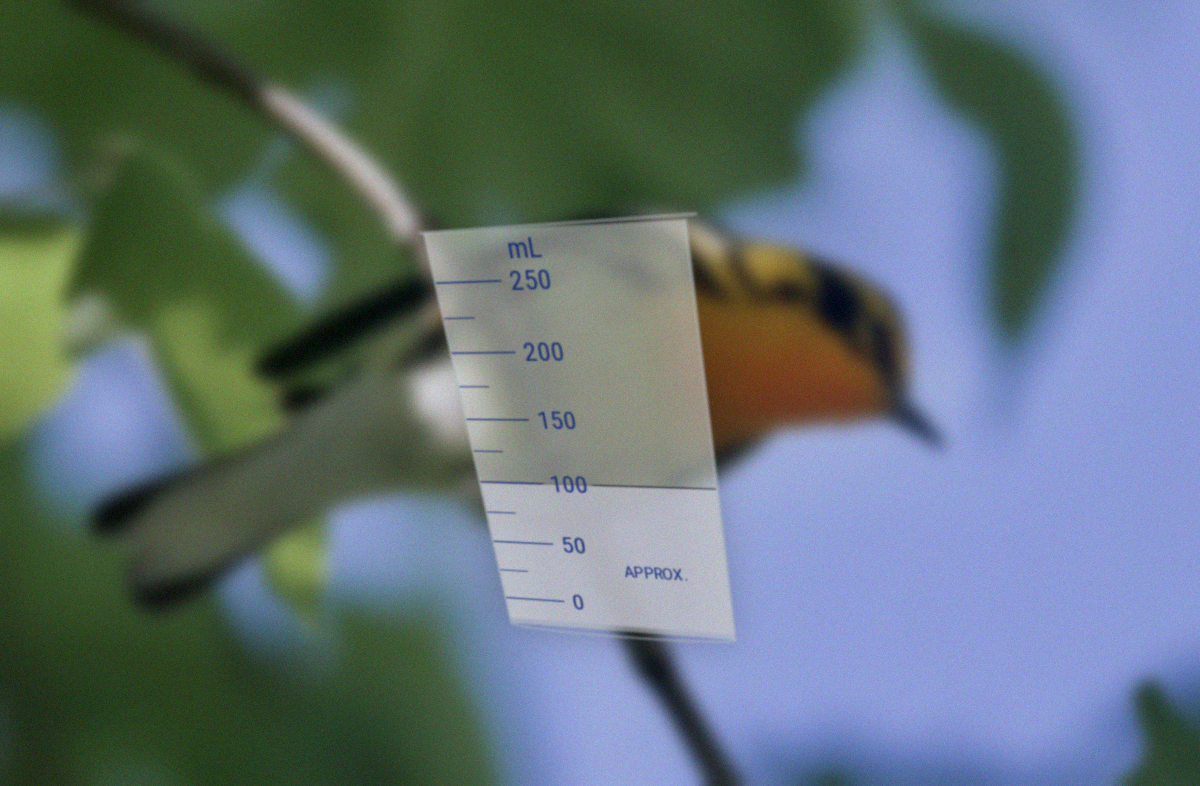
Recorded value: **100** mL
